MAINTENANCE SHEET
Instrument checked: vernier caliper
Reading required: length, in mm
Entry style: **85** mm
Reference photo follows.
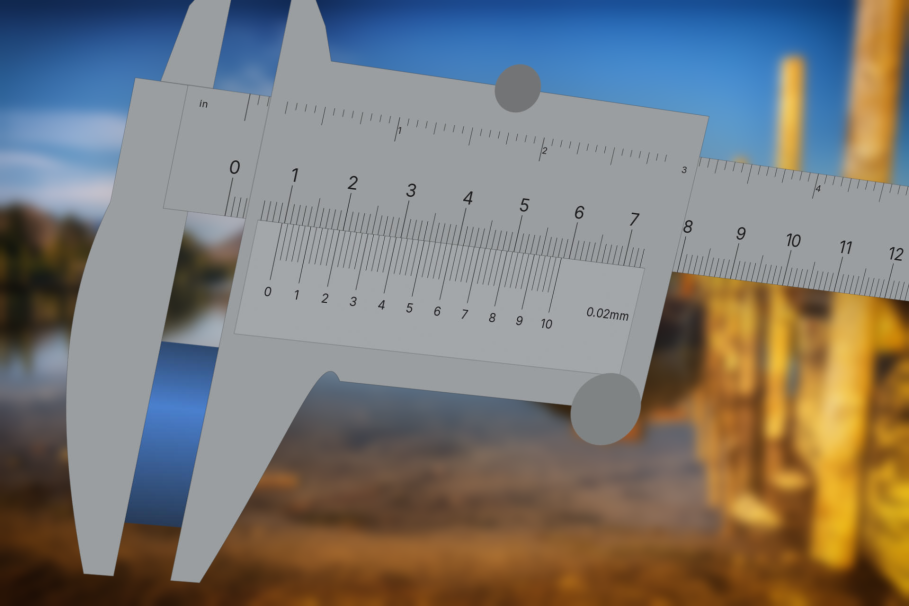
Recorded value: **9.6** mm
